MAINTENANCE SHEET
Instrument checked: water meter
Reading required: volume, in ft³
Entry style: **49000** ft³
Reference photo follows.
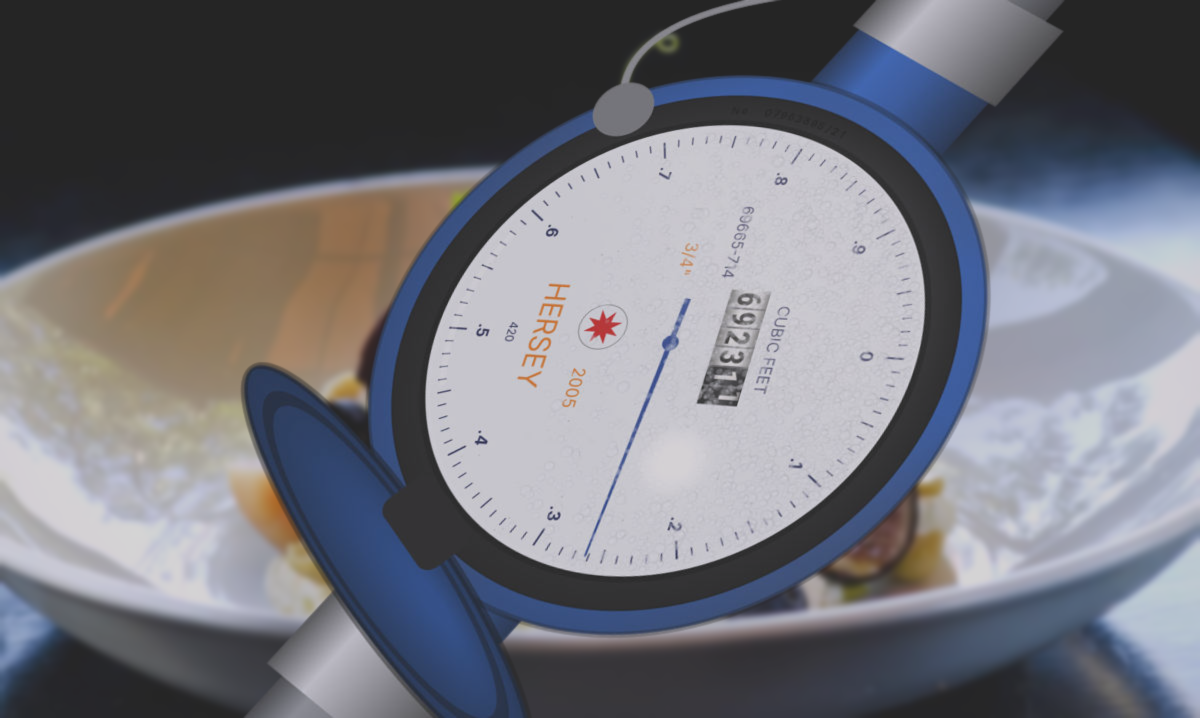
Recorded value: **692311.26** ft³
